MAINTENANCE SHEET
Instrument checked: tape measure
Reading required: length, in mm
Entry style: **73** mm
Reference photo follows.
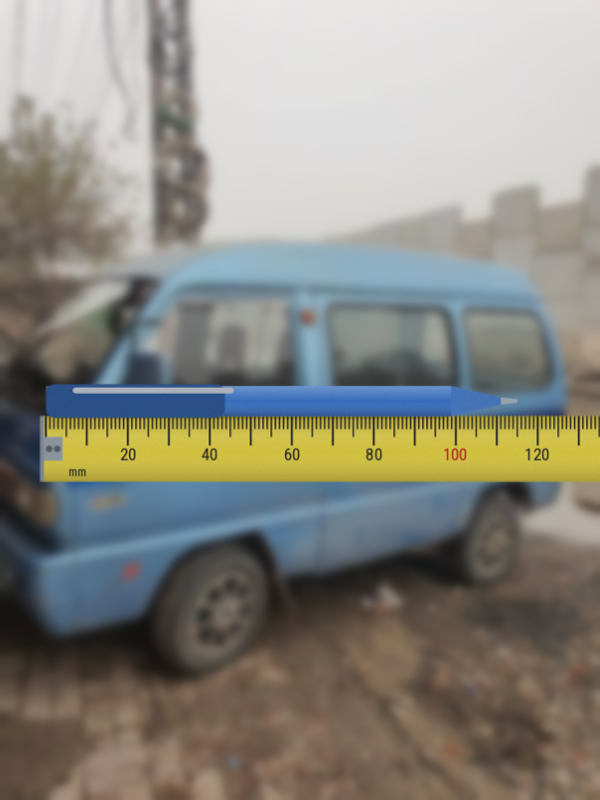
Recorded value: **115** mm
